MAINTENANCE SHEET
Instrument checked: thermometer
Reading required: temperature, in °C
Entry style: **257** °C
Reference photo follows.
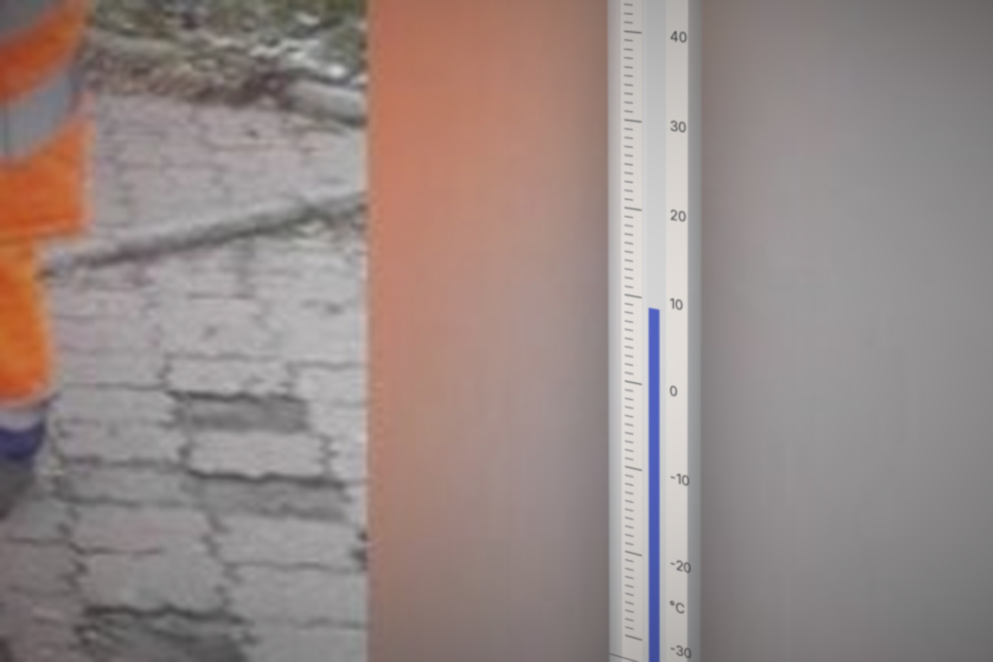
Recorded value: **9** °C
